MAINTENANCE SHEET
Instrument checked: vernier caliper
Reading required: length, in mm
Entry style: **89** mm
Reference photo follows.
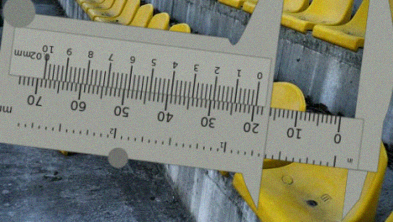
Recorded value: **19.5** mm
